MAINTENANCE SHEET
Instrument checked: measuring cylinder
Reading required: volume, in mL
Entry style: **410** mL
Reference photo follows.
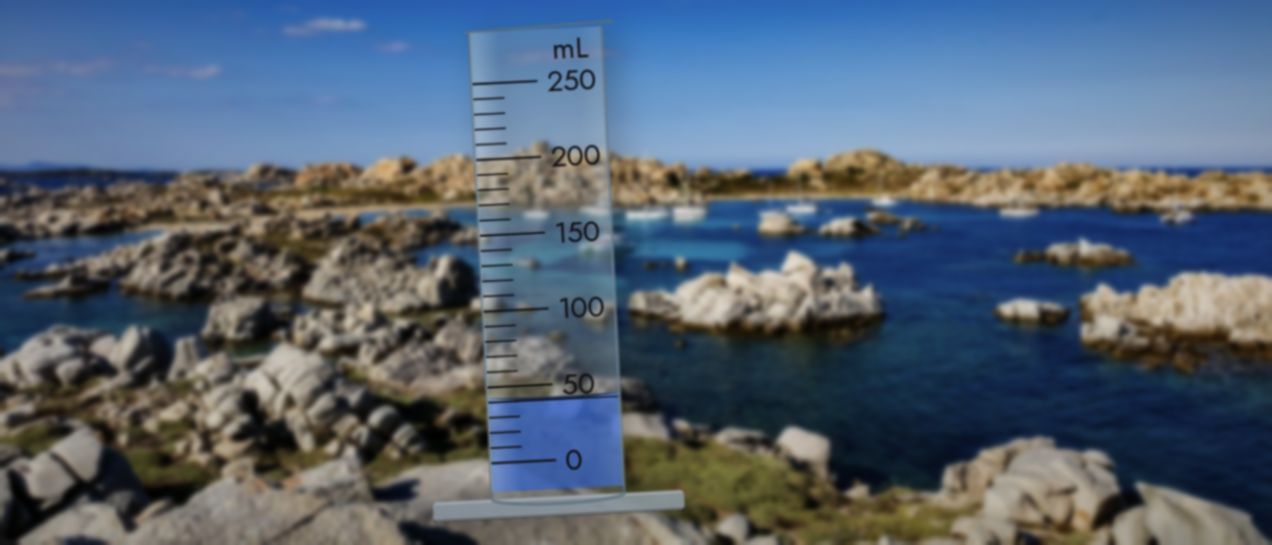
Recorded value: **40** mL
